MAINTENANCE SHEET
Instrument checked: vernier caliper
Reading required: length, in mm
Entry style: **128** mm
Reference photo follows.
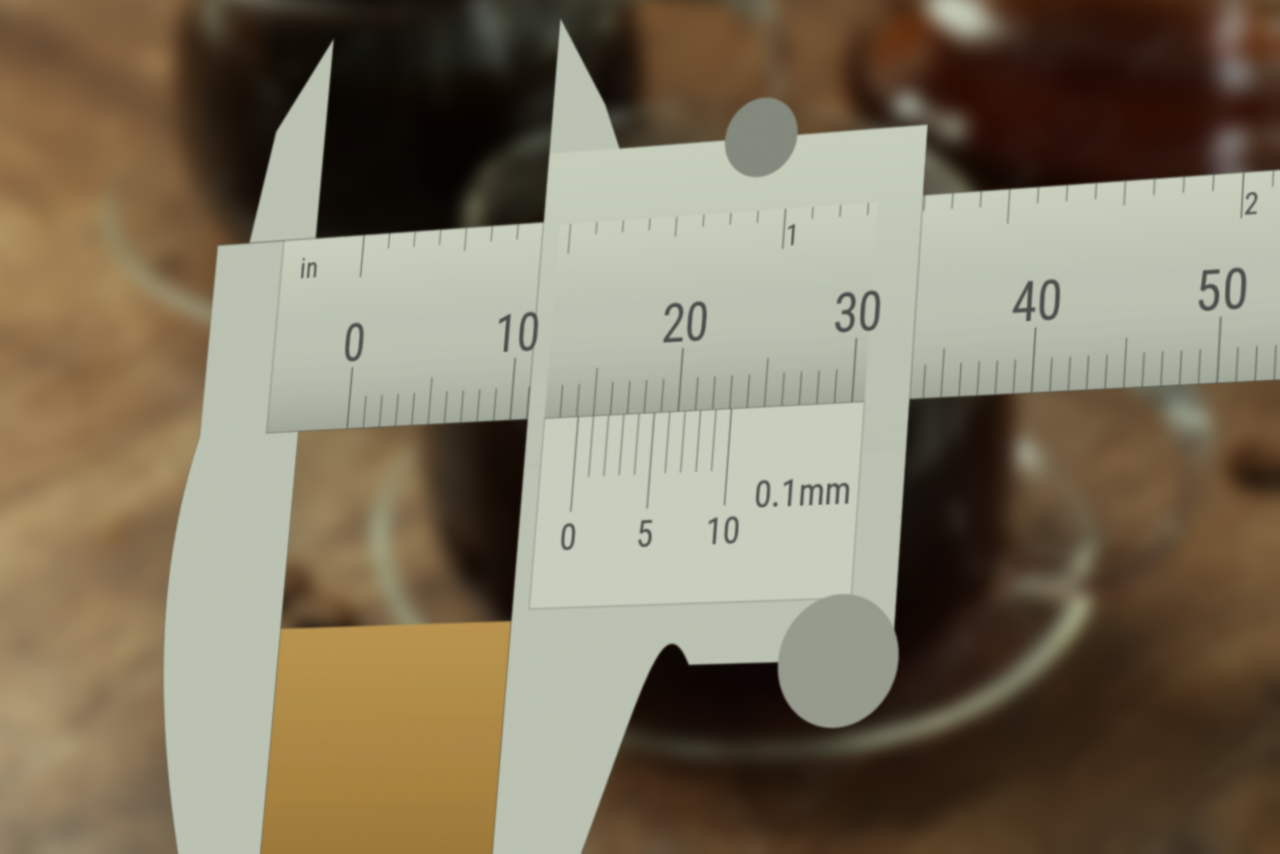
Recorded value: **14.1** mm
